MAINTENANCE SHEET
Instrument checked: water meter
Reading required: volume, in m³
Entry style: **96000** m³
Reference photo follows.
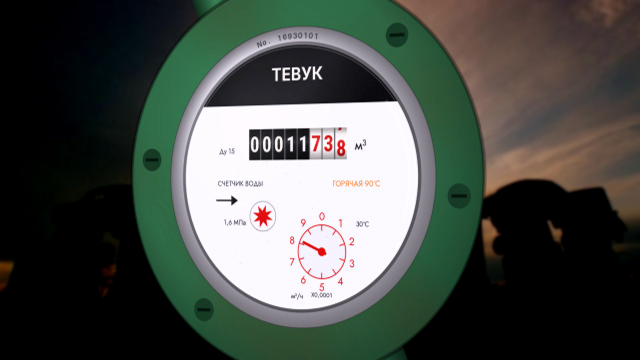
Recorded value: **11.7378** m³
